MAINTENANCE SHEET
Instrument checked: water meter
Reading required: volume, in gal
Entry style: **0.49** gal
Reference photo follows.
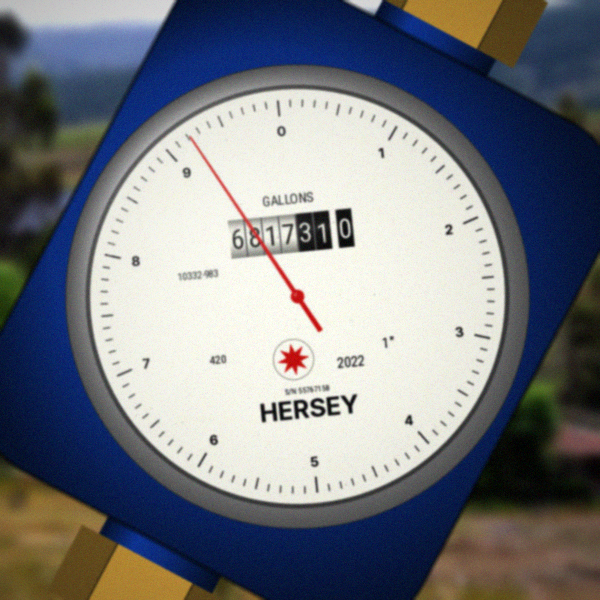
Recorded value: **6817309.2** gal
